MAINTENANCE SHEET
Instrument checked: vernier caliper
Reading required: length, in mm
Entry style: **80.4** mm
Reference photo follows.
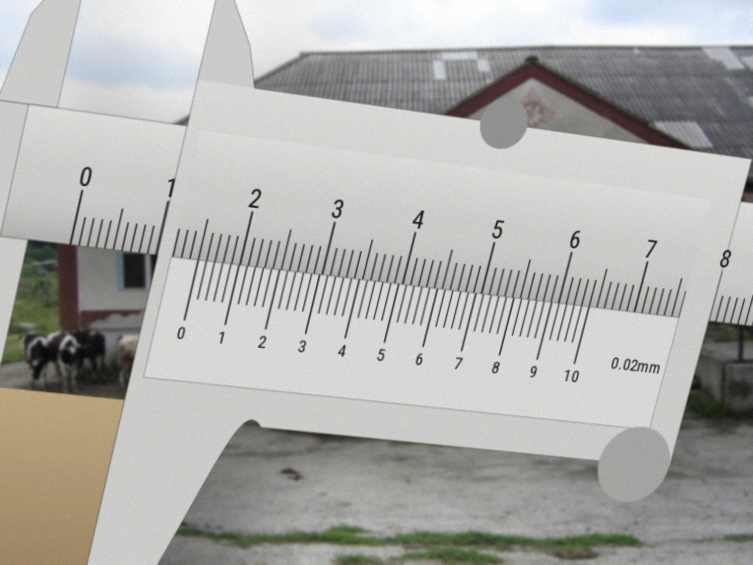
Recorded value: **15.0** mm
